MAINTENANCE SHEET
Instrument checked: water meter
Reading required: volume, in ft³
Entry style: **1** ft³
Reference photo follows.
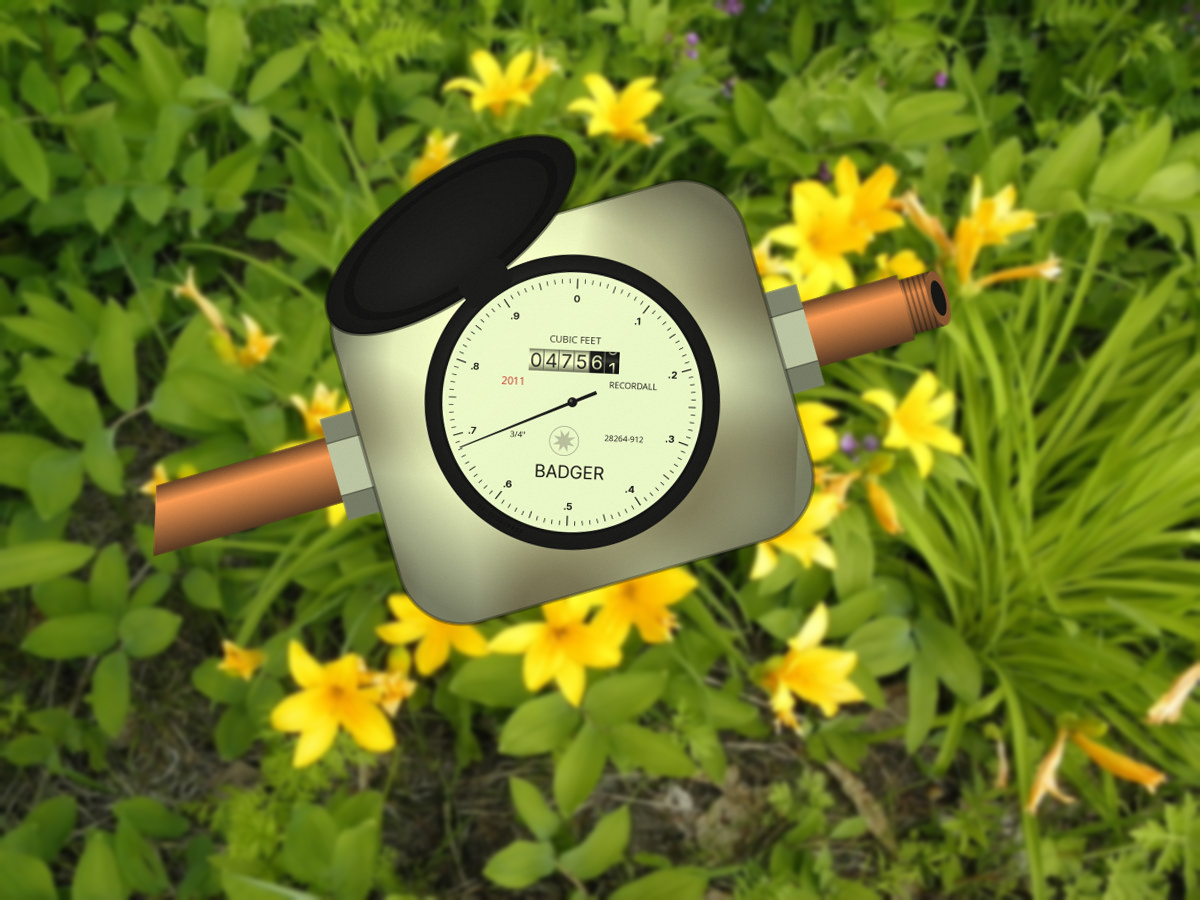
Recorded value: **47560.68** ft³
